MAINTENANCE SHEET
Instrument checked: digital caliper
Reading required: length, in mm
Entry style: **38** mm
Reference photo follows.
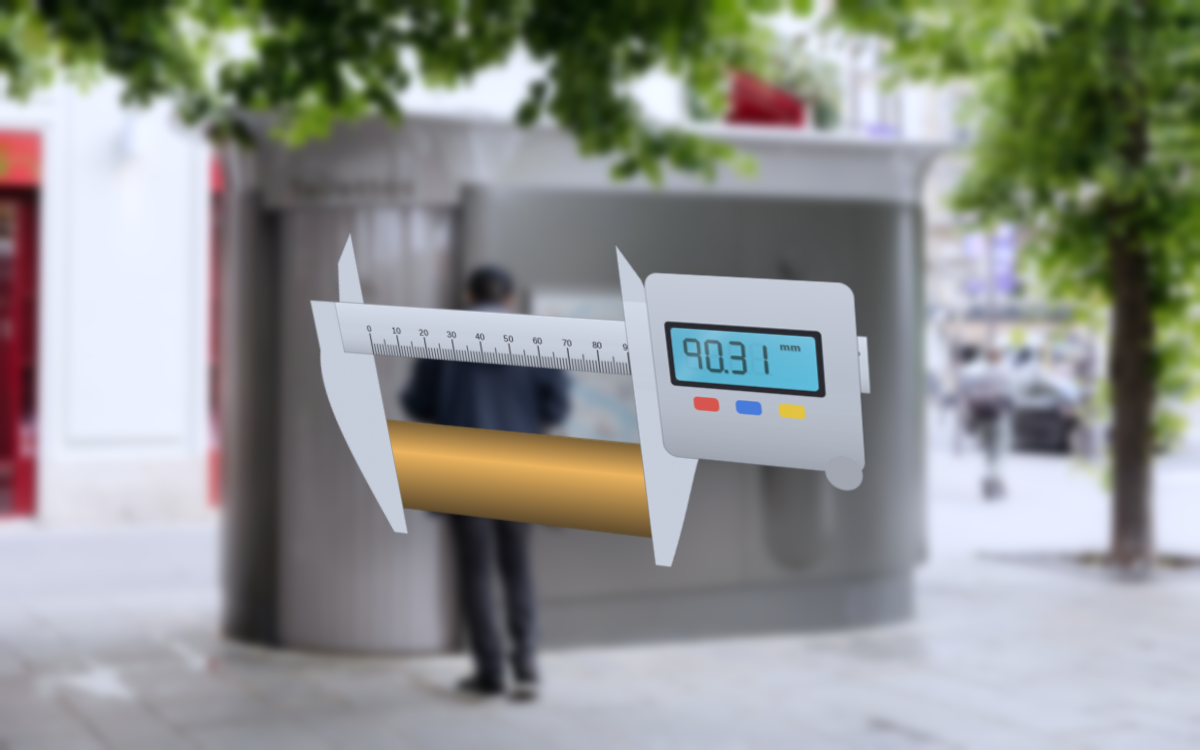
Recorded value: **90.31** mm
